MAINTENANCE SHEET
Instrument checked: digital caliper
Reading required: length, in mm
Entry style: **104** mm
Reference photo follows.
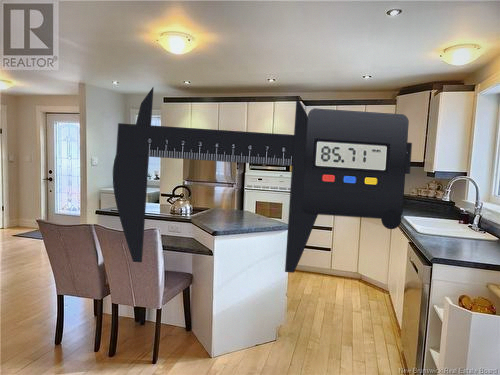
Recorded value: **85.71** mm
